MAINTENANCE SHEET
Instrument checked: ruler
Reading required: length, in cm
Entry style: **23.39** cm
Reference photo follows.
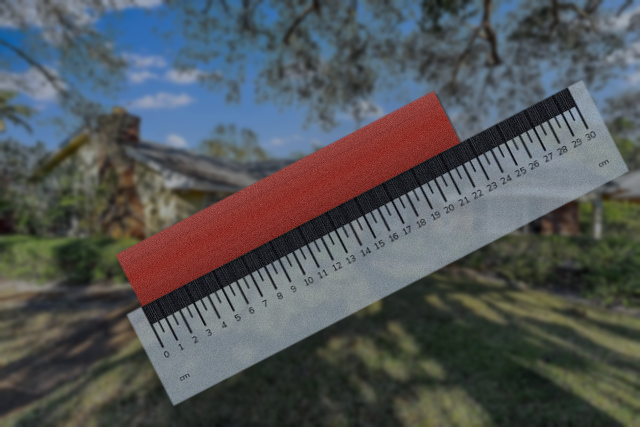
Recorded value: **22.5** cm
